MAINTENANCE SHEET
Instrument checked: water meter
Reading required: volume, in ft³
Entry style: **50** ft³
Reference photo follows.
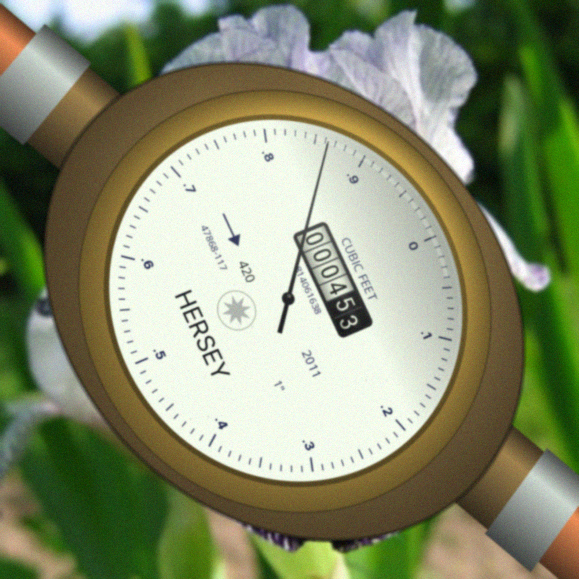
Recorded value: **452.86** ft³
